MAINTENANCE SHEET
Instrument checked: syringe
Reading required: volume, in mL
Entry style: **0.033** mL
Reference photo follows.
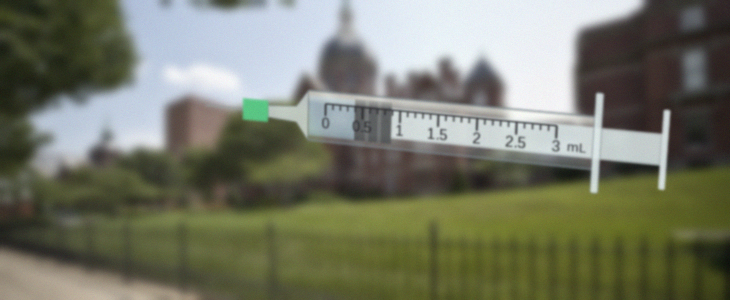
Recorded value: **0.4** mL
